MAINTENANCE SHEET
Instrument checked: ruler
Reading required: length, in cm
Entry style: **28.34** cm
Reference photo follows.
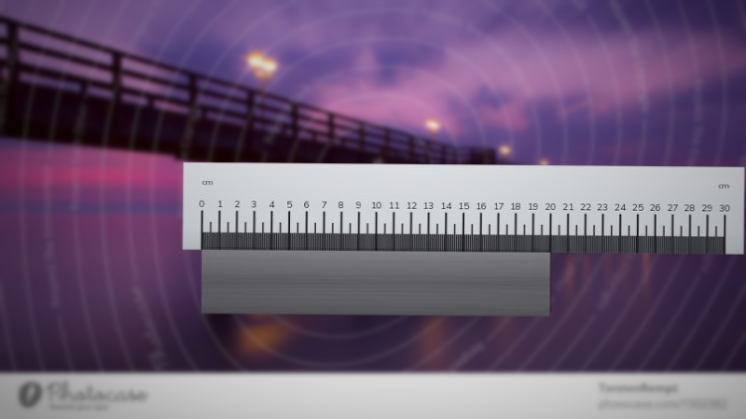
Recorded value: **20** cm
